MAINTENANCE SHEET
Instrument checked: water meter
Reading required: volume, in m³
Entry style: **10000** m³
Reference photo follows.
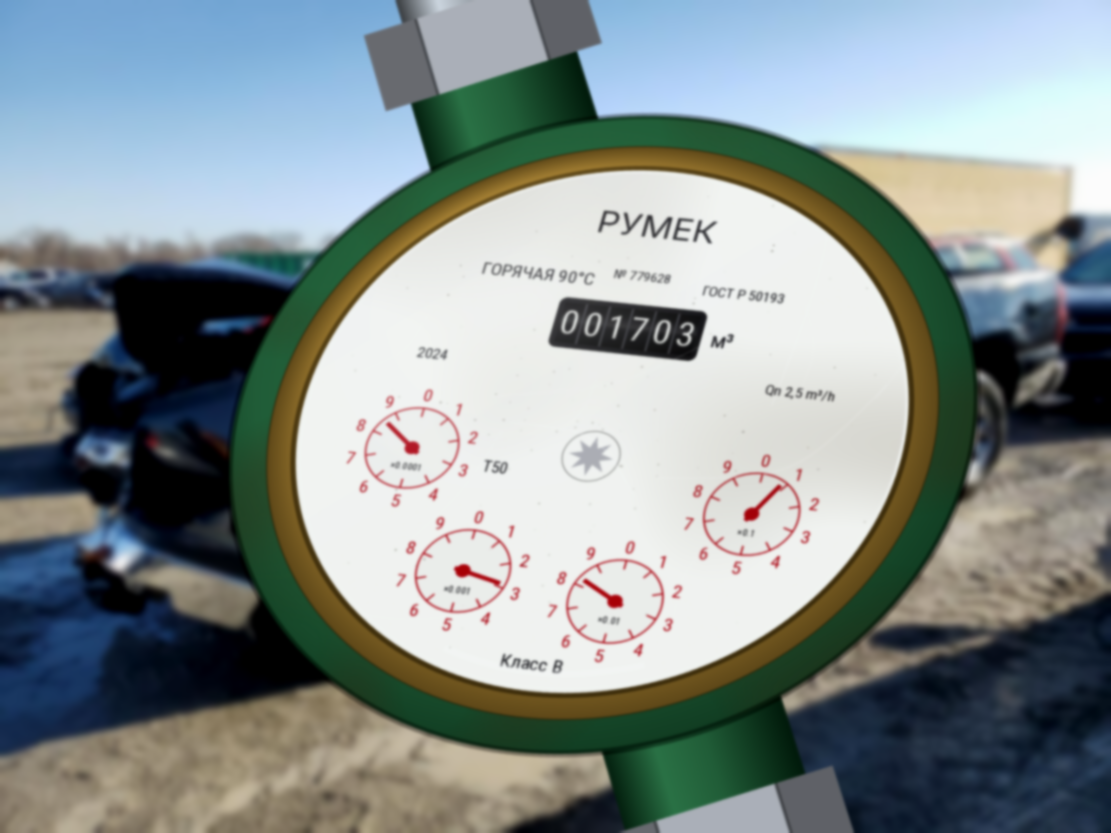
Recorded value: **1703.0828** m³
